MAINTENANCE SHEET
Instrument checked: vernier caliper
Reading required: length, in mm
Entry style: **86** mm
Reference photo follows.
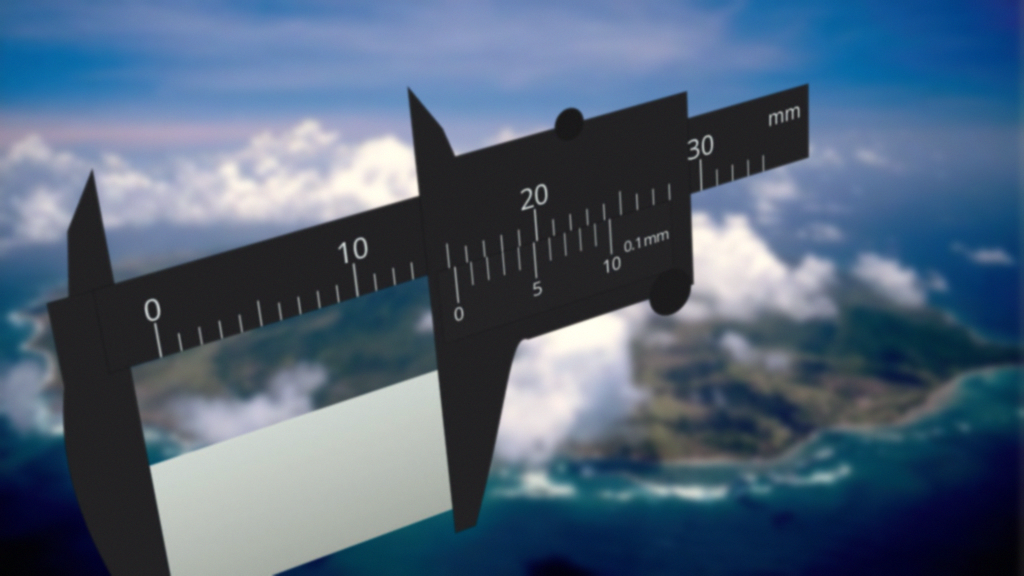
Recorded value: **15.3** mm
